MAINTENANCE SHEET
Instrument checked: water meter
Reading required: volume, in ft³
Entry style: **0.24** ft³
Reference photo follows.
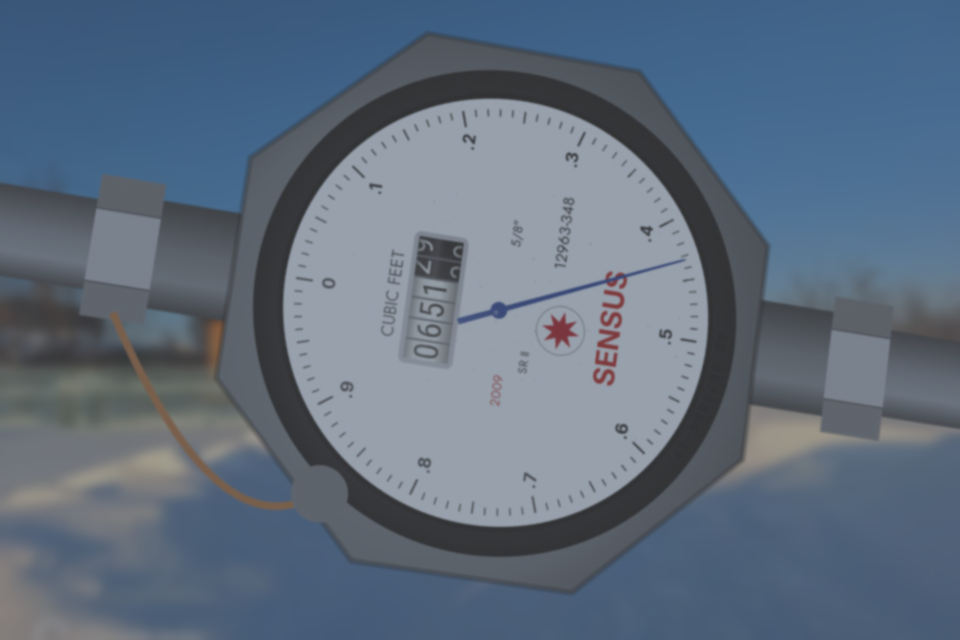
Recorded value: **65129.43** ft³
